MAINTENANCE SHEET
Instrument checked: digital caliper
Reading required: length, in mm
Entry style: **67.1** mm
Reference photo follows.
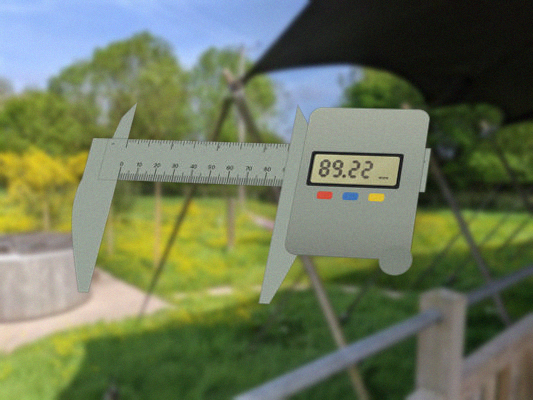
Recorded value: **89.22** mm
